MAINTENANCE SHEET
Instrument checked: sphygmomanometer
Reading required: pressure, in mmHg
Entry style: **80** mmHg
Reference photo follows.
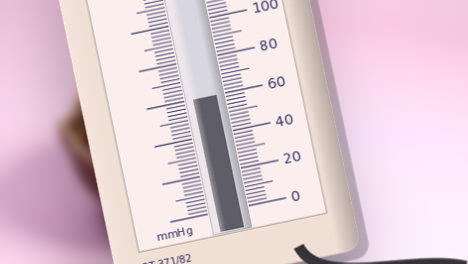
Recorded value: **60** mmHg
